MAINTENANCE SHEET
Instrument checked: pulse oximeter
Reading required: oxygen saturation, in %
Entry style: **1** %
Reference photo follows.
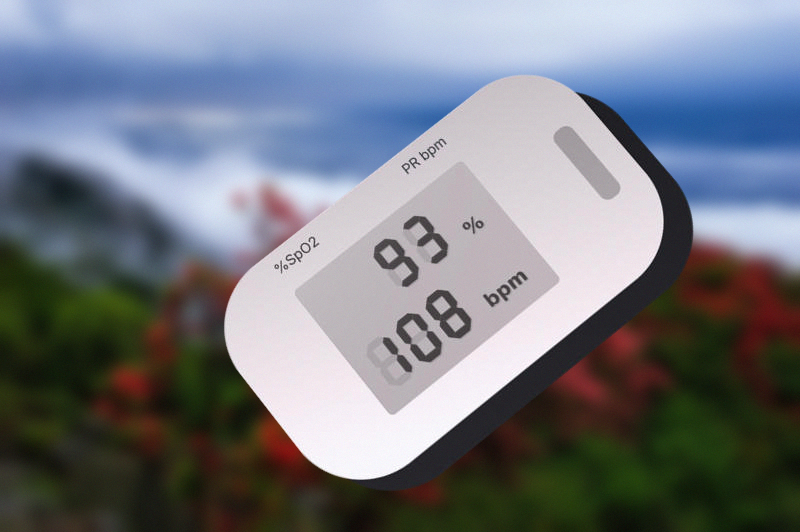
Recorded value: **93** %
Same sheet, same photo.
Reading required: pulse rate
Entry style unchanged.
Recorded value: **108** bpm
